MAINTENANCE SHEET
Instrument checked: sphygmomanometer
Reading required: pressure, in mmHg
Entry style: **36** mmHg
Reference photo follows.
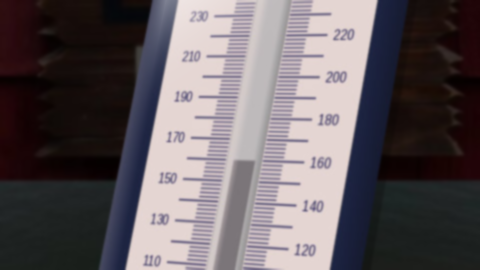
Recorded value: **160** mmHg
